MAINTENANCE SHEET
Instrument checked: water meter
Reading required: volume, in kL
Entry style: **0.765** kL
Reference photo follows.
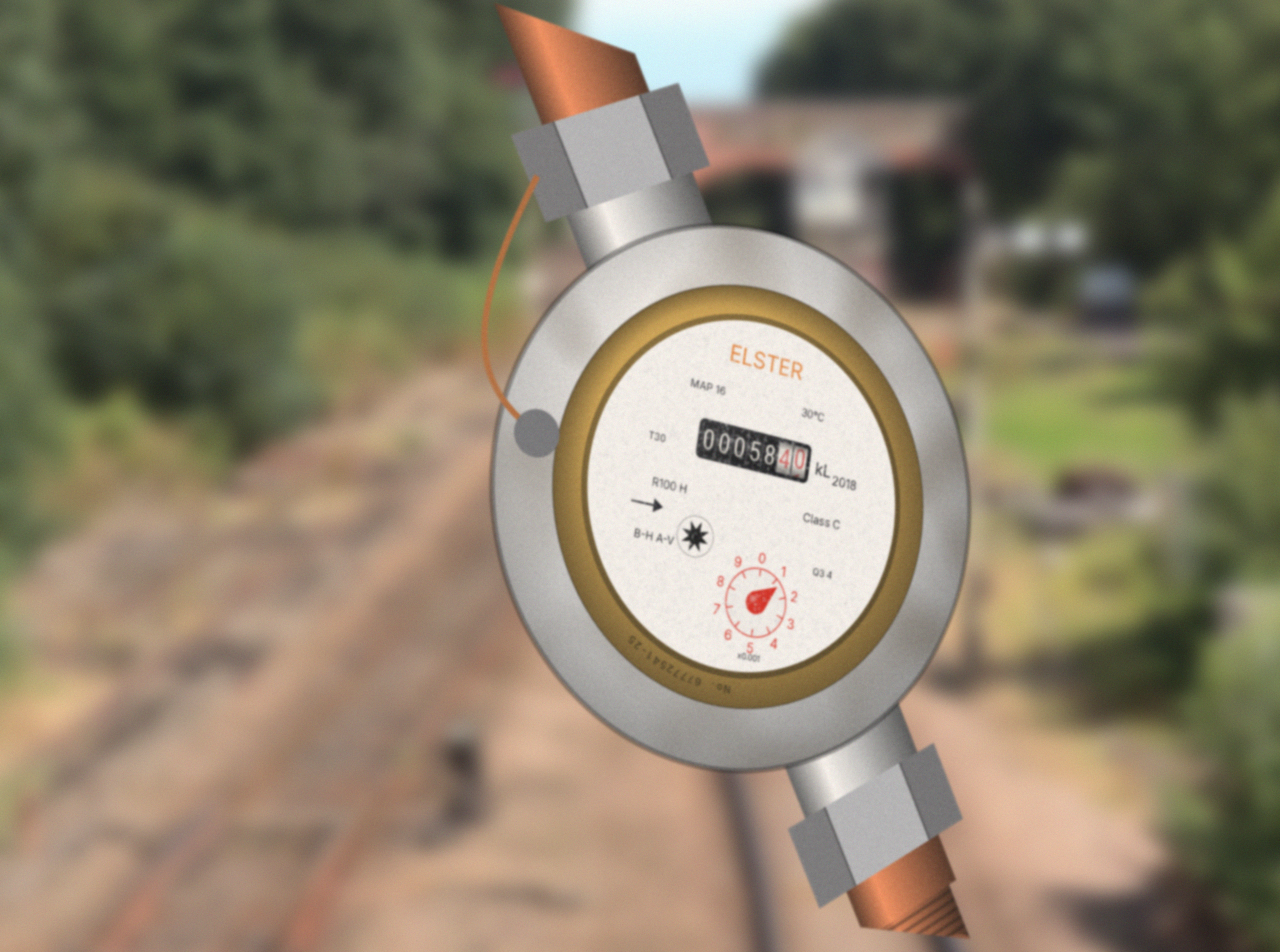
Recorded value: **58.401** kL
